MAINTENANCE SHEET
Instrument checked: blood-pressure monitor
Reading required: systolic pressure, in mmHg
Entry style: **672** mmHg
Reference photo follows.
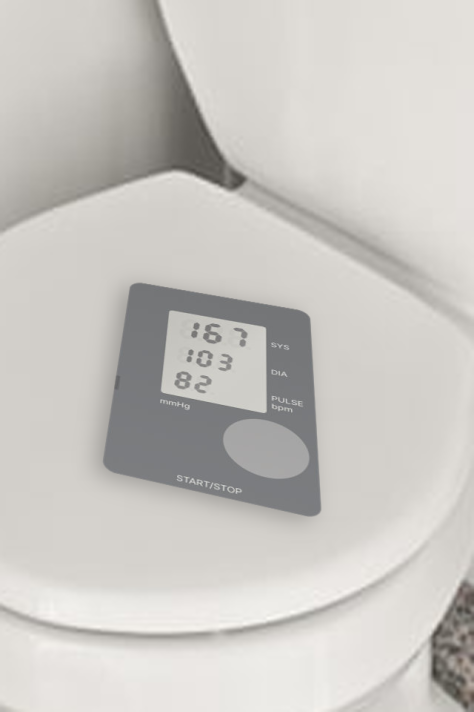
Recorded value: **167** mmHg
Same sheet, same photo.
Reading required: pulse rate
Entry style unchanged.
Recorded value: **82** bpm
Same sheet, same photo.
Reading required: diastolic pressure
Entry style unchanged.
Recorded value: **103** mmHg
